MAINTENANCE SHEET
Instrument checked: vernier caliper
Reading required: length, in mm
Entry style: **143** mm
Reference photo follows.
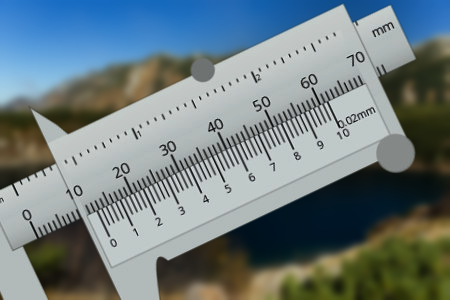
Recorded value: **12.5** mm
